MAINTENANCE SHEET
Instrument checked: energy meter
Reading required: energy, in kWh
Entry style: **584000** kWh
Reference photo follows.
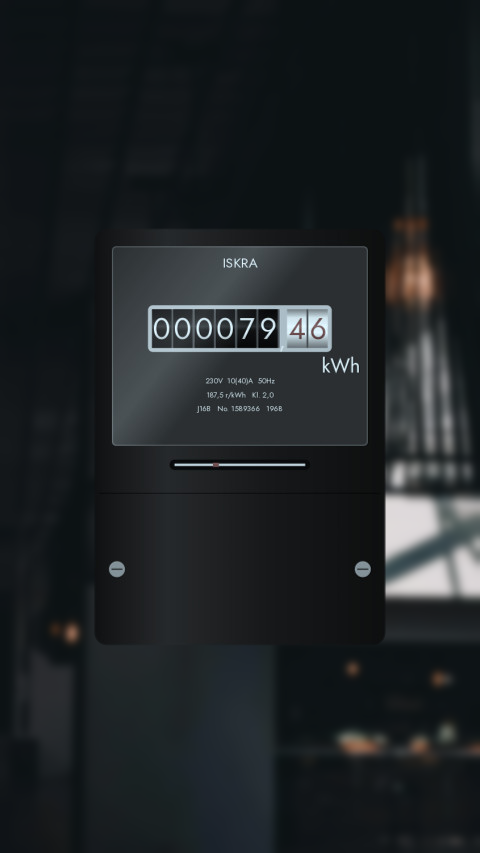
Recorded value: **79.46** kWh
